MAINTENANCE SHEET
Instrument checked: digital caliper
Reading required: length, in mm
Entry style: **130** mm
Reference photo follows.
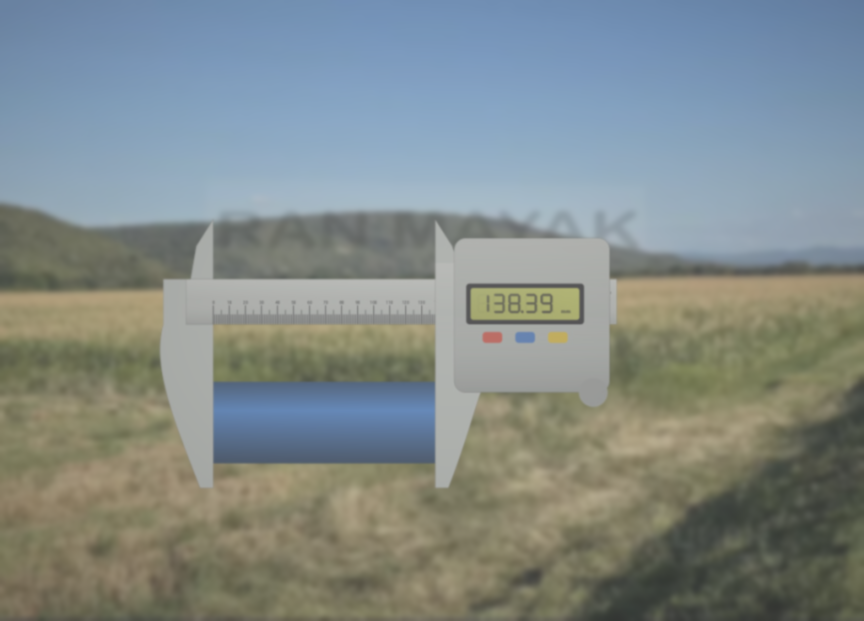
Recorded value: **138.39** mm
